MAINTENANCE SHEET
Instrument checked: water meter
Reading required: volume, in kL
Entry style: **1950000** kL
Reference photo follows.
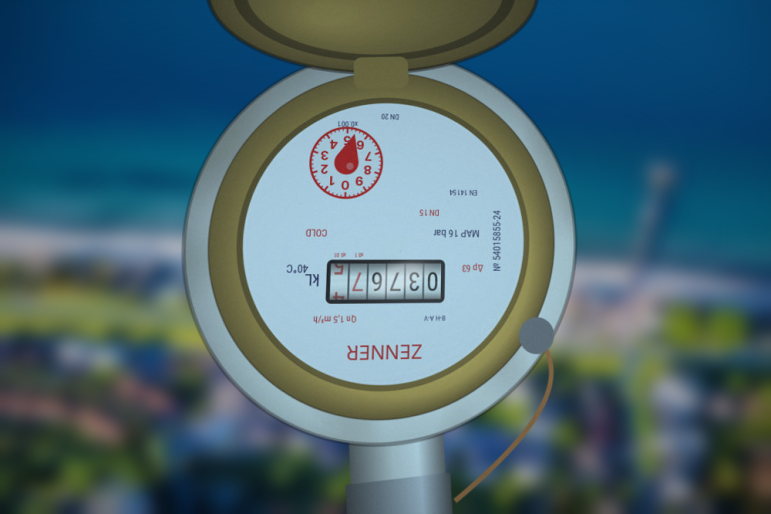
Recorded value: **376.745** kL
